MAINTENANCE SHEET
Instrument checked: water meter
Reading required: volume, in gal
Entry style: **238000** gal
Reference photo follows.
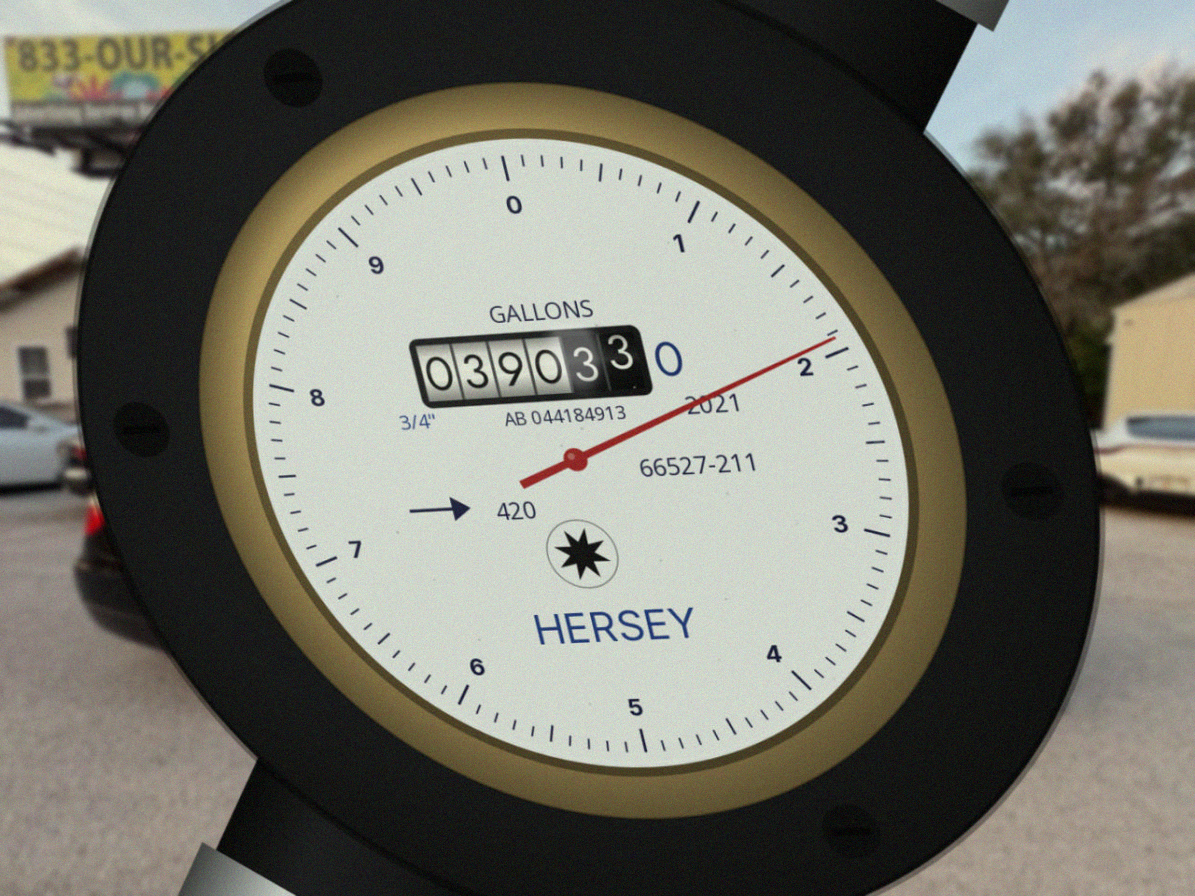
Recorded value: **390331.9** gal
